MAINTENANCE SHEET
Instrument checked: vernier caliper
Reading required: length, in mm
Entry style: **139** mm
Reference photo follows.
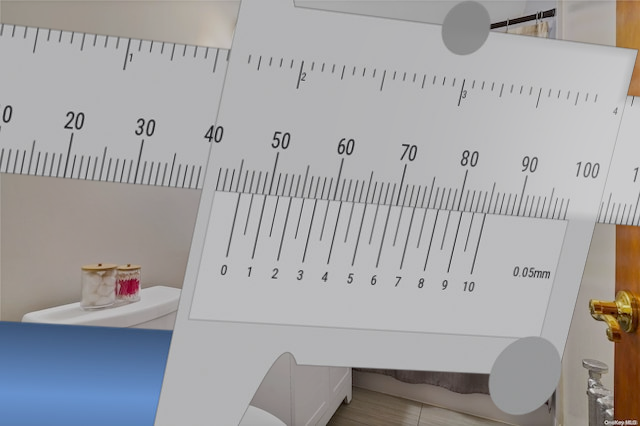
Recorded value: **45.6** mm
